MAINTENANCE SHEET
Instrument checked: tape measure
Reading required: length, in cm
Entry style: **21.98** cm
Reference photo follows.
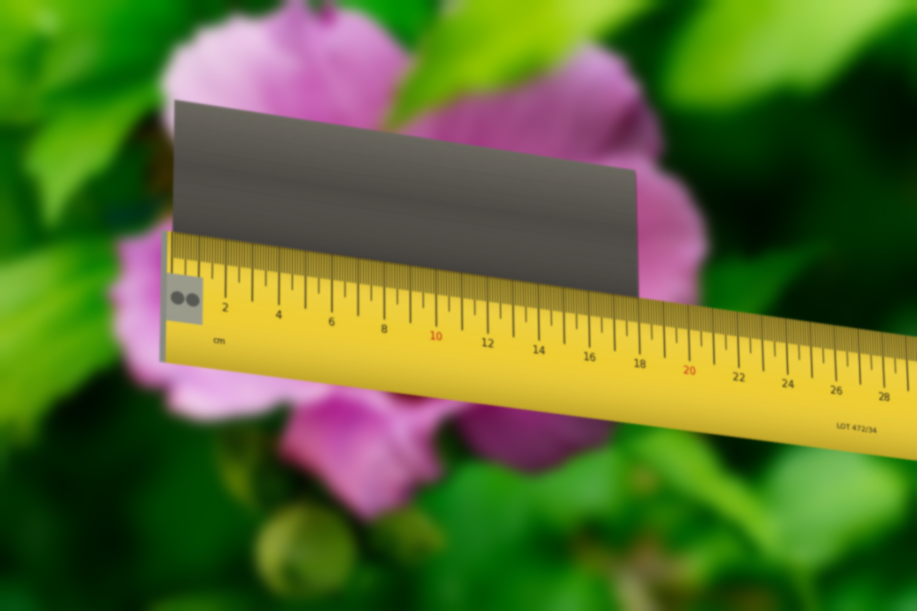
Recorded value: **18** cm
